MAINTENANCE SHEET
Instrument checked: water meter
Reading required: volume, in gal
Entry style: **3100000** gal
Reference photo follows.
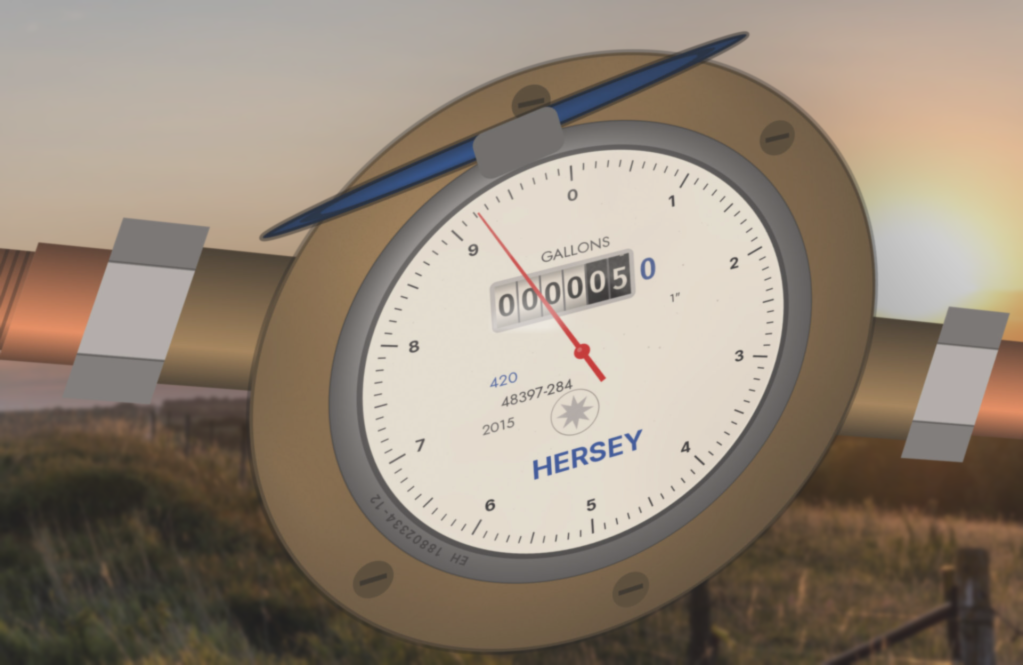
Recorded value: **49.2** gal
